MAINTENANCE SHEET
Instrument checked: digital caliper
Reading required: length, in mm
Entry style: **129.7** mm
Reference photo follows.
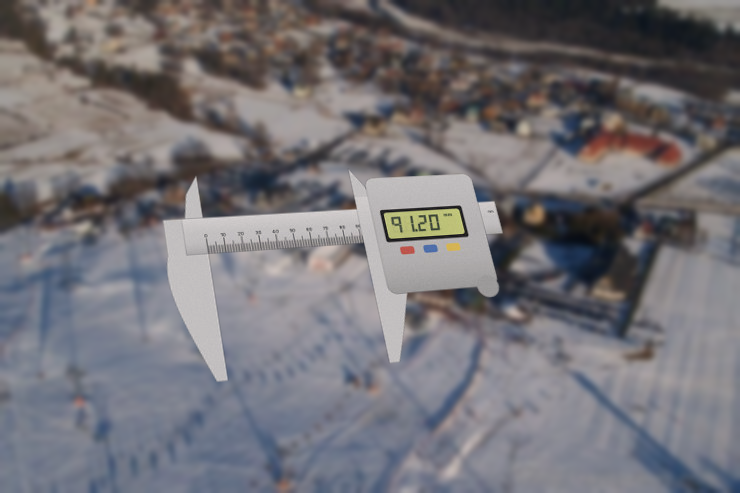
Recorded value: **91.20** mm
